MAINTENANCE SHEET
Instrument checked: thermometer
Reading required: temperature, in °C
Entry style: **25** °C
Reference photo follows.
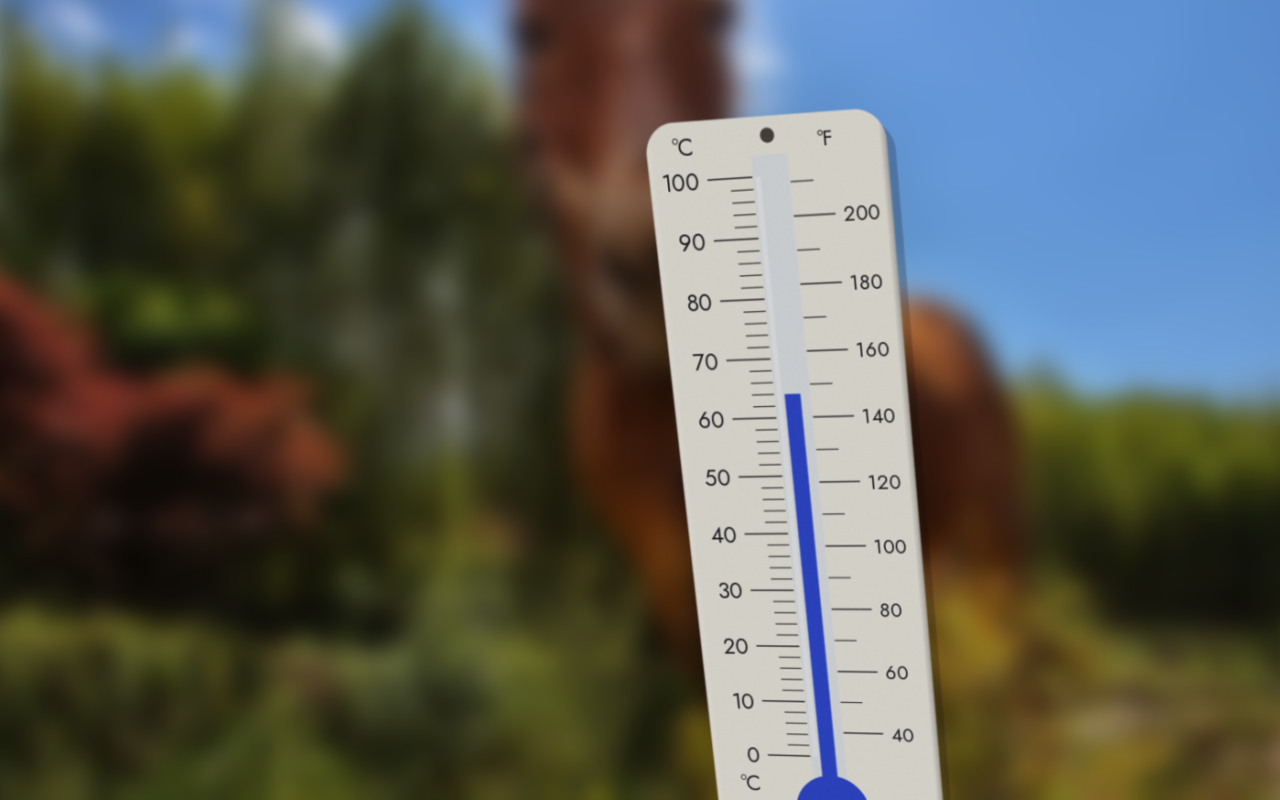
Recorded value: **64** °C
